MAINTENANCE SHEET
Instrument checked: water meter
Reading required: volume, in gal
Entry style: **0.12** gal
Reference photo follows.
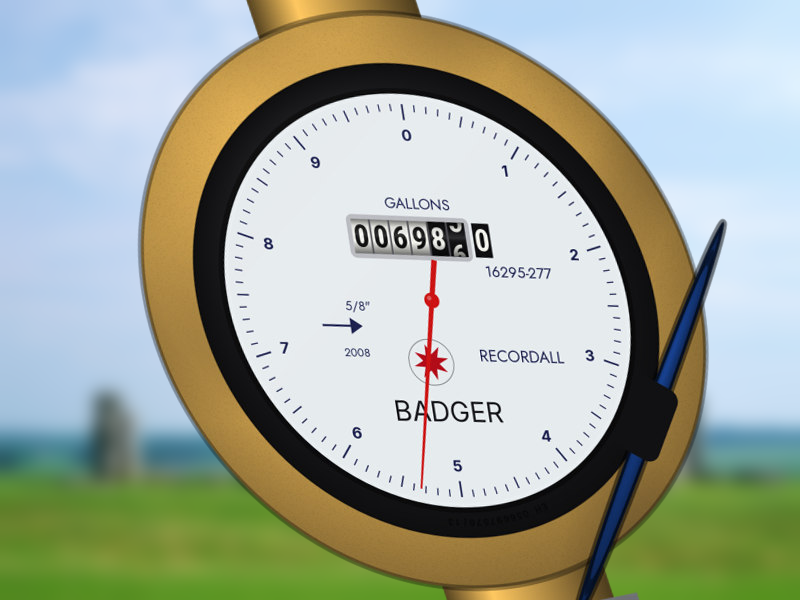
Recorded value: **69855.3** gal
